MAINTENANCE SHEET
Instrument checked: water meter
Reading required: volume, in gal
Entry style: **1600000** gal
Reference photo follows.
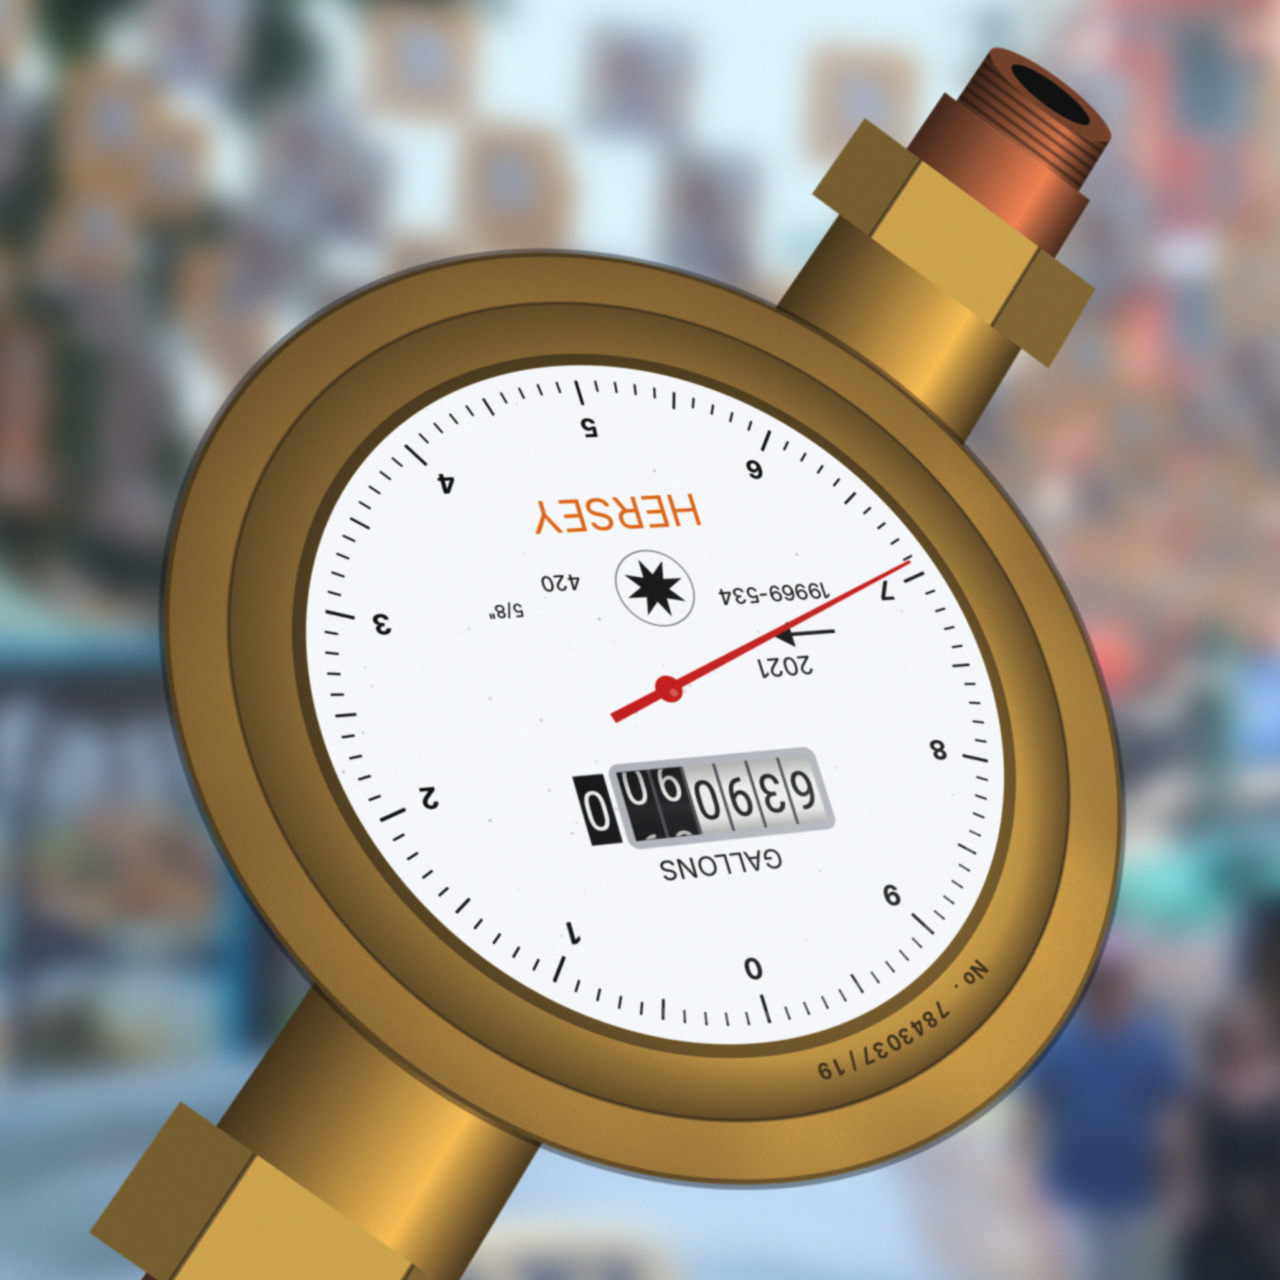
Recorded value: **6390896.9** gal
